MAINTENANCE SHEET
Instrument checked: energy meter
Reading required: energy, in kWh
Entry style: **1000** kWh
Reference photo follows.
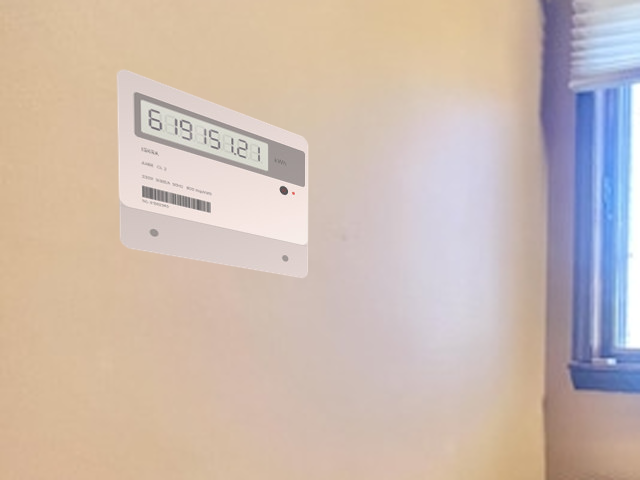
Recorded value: **619151.21** kWh
